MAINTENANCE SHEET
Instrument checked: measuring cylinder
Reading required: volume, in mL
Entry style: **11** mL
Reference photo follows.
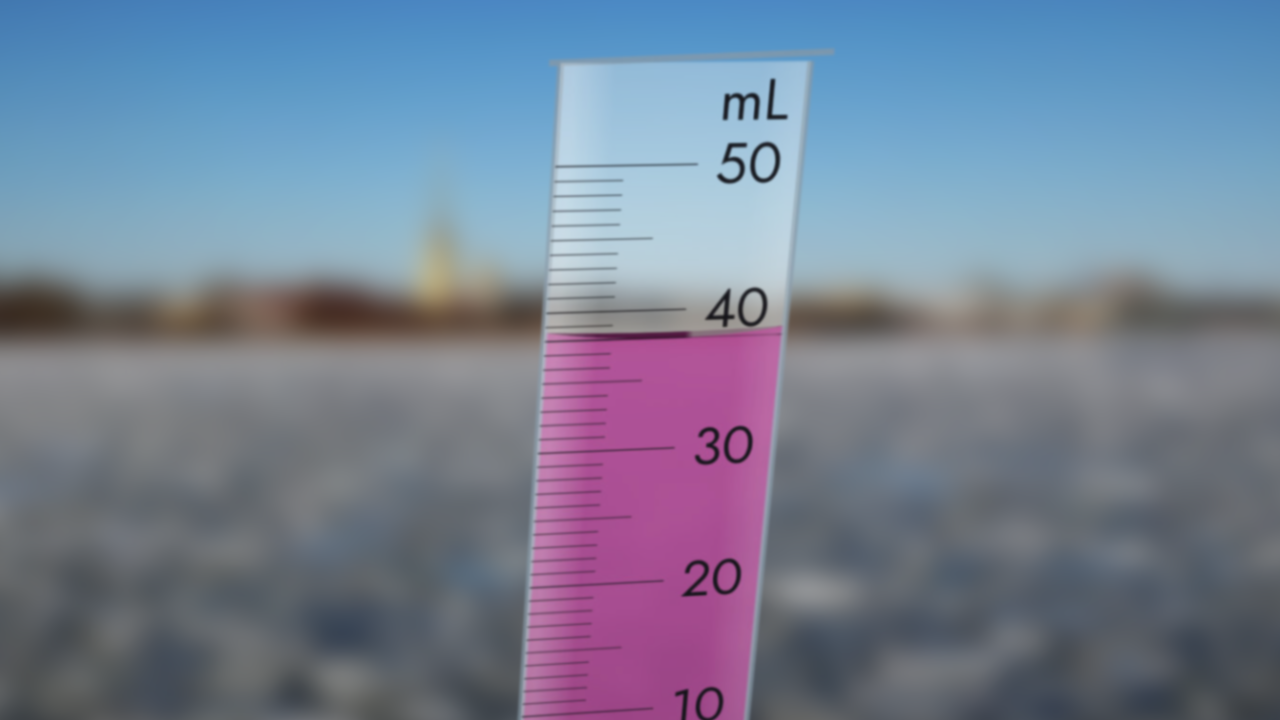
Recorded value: **38** mL
